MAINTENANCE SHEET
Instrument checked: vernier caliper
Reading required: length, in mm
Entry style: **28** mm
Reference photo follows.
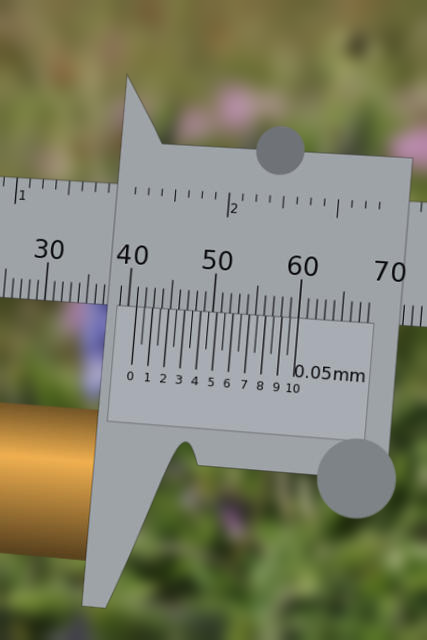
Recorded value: **41.0** mm
